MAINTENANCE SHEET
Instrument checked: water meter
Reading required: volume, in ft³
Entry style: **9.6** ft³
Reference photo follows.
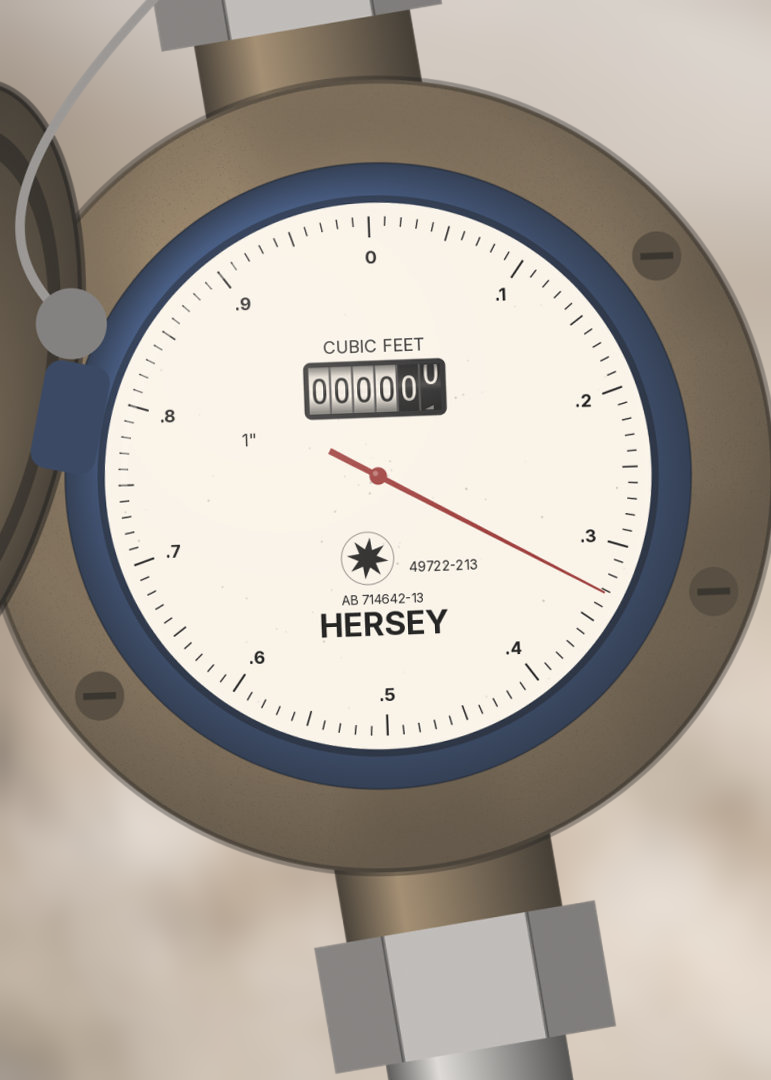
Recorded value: **0.33** ft³
